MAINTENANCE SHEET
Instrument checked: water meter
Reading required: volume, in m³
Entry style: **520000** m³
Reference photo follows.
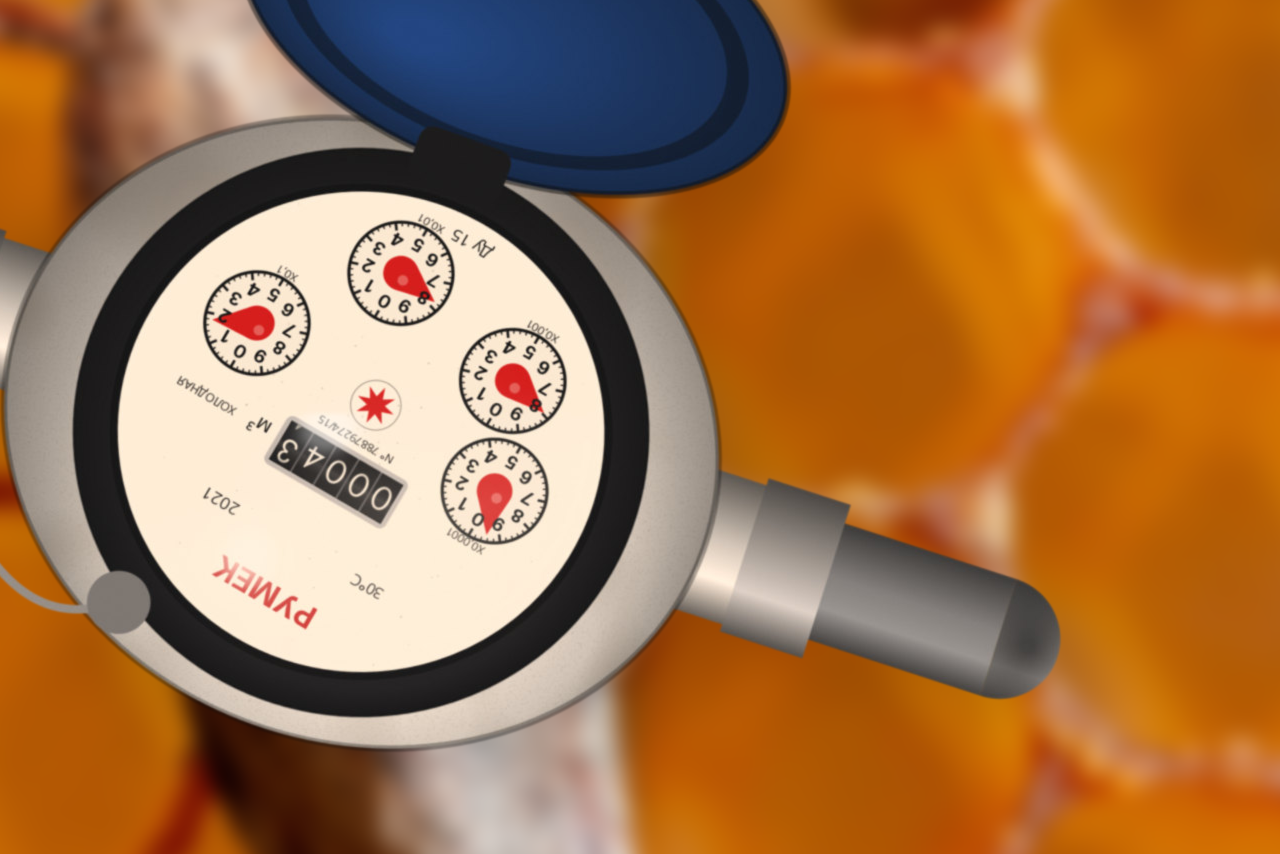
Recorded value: **43.1779** m³
